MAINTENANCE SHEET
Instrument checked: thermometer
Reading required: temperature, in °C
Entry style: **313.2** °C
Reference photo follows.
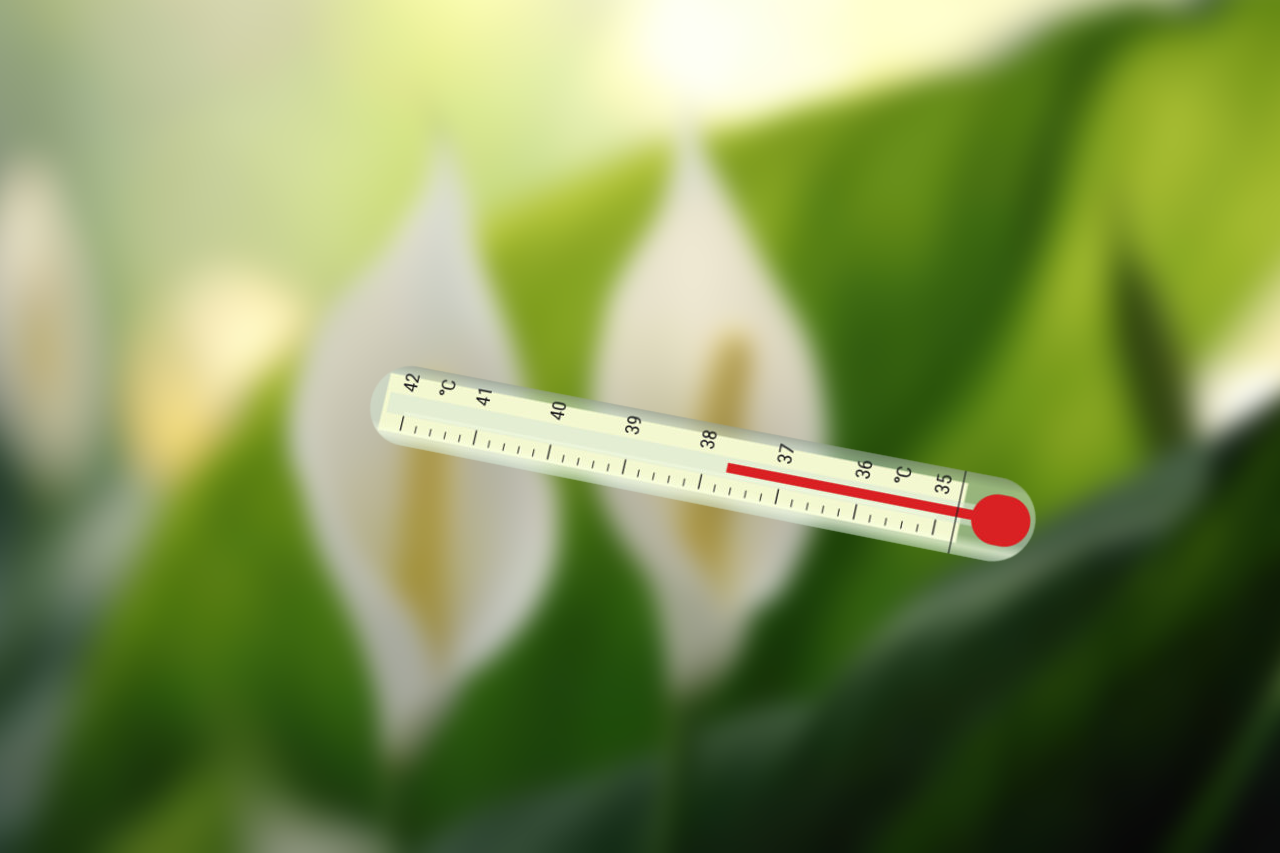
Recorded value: **37.7** °C
